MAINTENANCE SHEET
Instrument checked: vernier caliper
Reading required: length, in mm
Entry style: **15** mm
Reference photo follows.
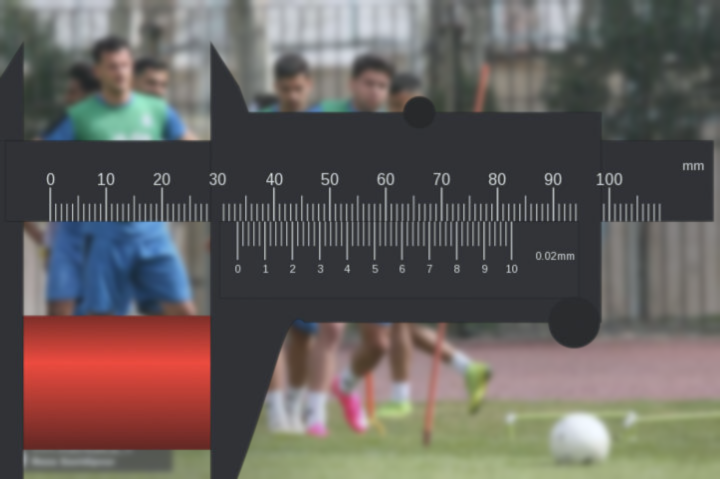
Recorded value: **33.5** mm
